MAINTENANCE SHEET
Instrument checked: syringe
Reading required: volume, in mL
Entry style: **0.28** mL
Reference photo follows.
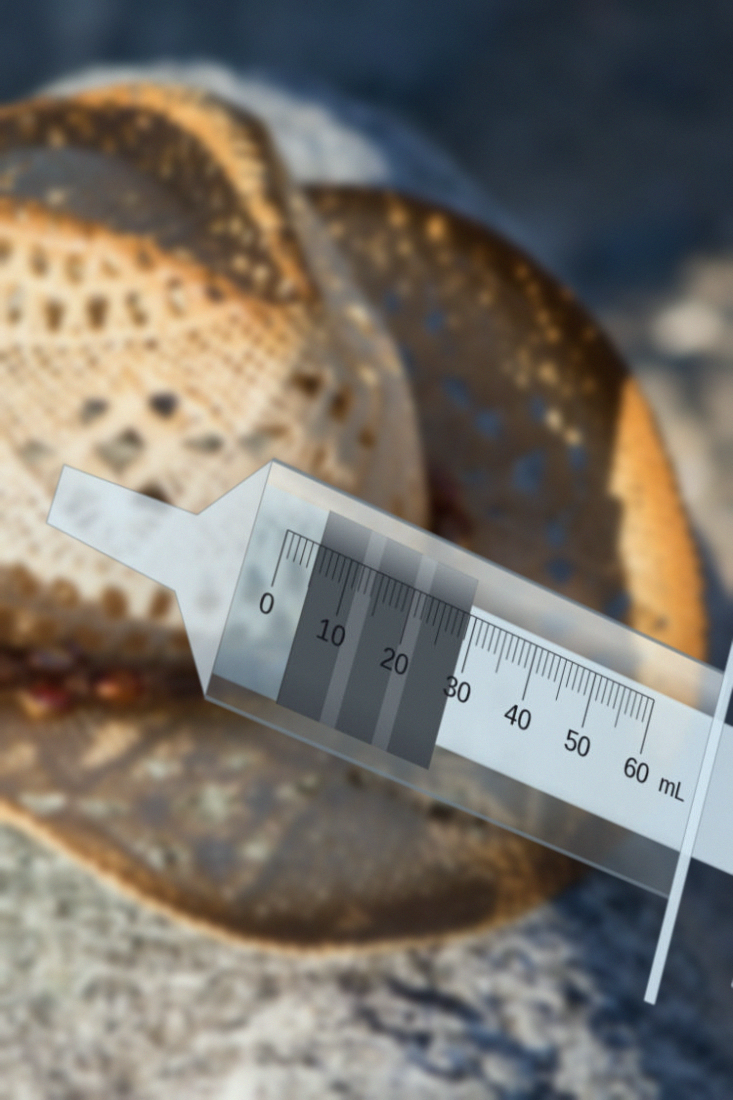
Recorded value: **5** mL
